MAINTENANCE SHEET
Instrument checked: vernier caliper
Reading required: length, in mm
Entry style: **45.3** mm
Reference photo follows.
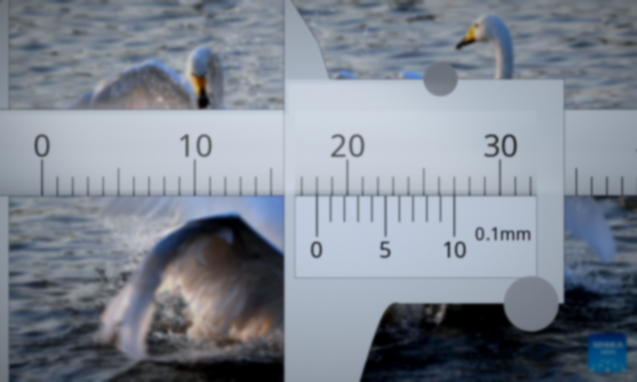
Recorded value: **18.0** mm
